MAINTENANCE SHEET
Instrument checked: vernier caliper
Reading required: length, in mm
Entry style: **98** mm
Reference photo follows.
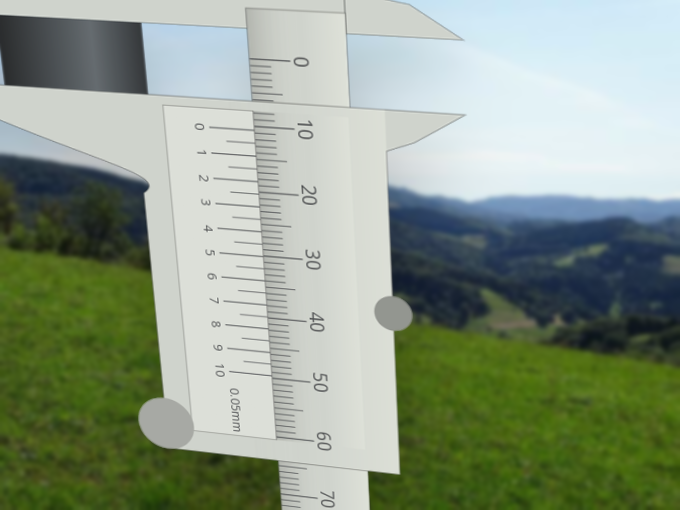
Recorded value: **10.6** mm
